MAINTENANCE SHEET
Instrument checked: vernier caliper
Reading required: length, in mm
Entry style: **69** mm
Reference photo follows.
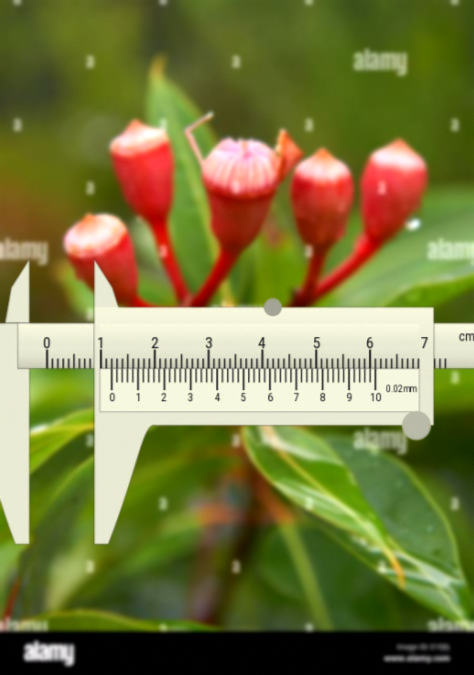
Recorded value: **12.0** mm
